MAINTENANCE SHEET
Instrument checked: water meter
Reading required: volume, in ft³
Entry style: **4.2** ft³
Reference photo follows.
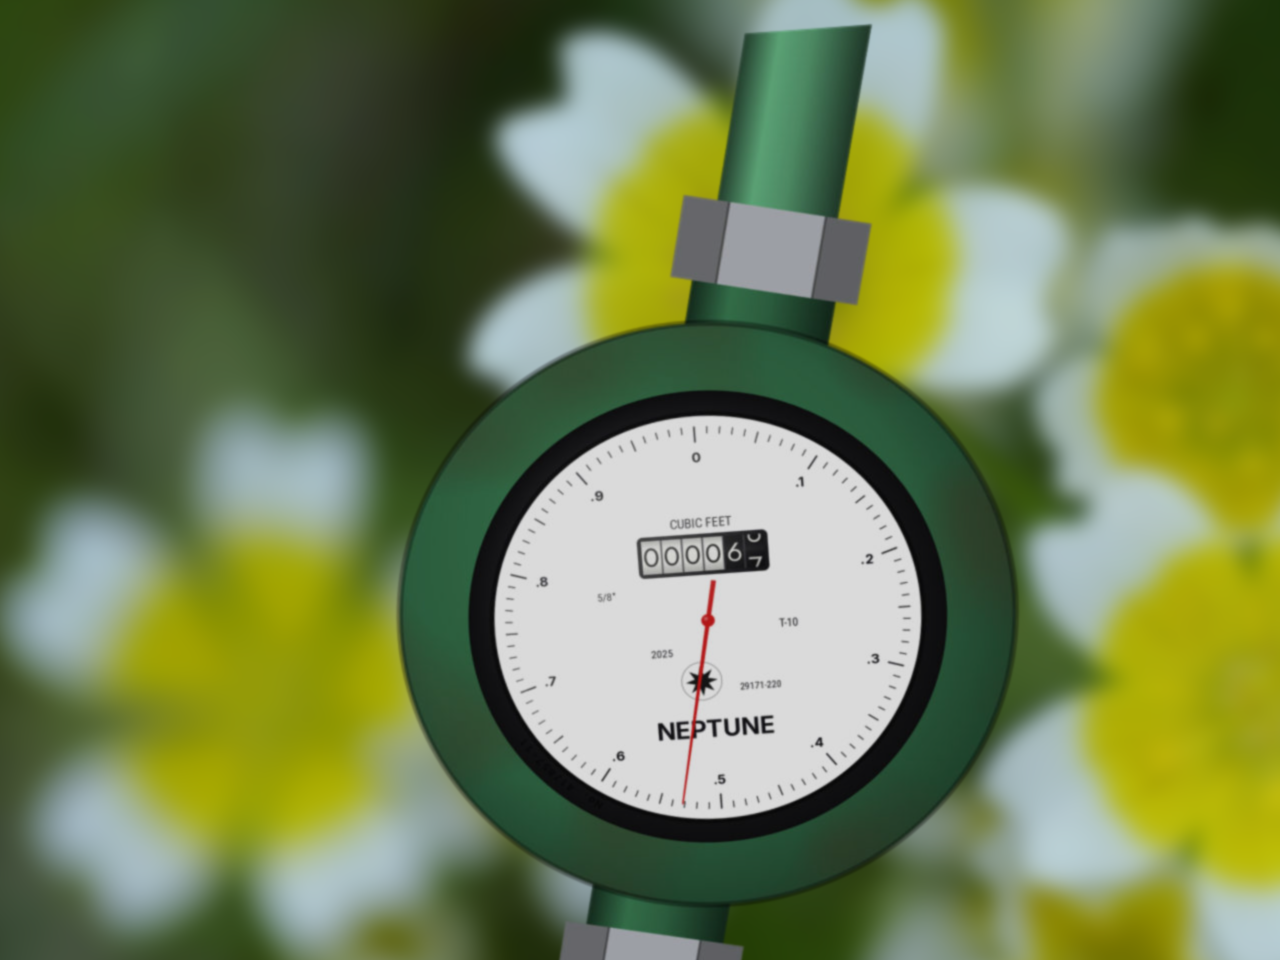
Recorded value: **66.53** ft³
